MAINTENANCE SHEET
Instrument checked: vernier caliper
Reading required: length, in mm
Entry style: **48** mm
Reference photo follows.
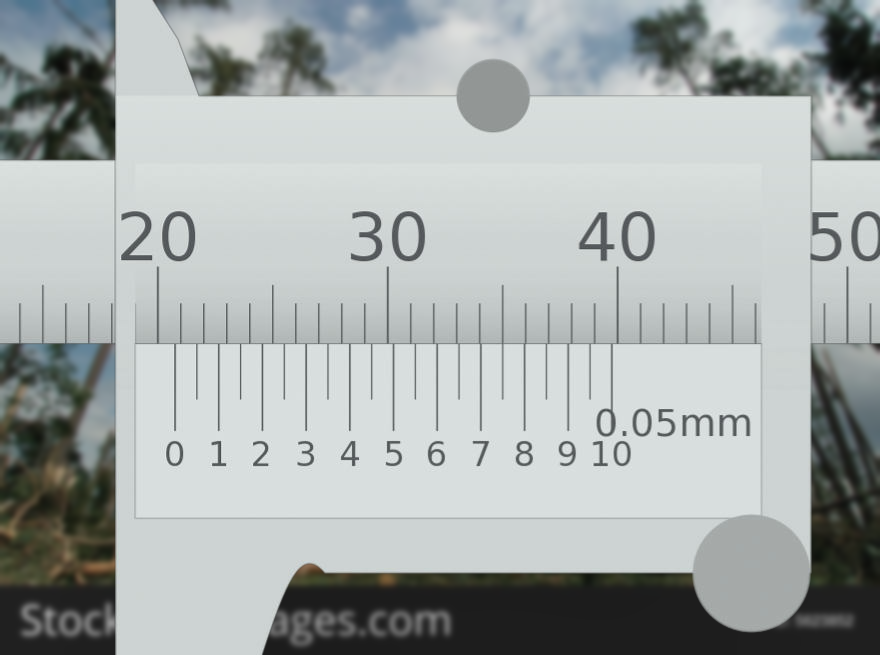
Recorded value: **20.75** mm
